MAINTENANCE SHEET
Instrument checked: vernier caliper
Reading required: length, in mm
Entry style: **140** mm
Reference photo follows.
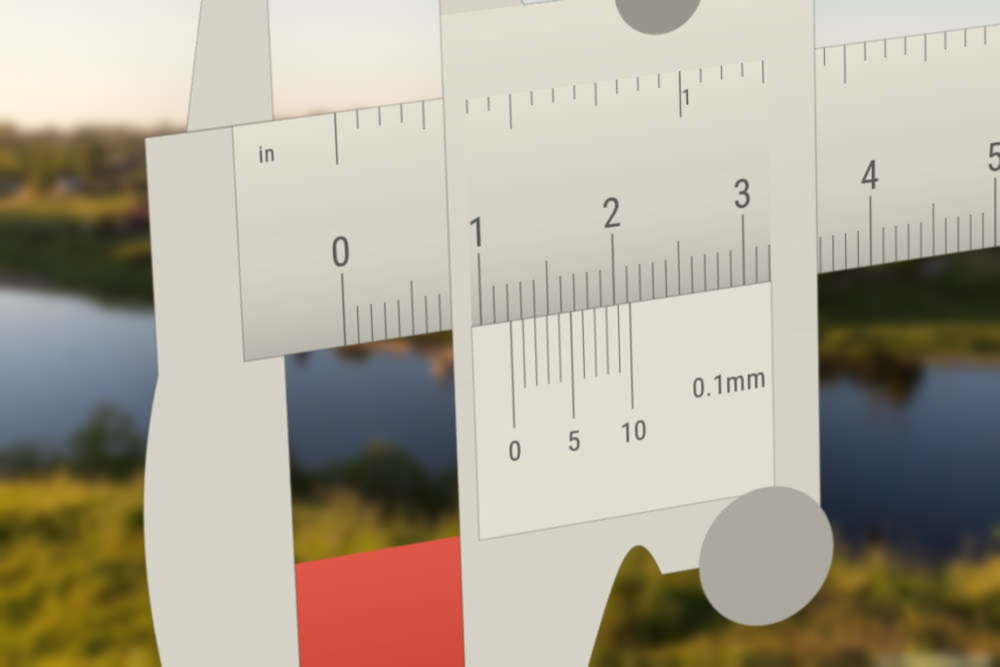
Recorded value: **12.2** mm
